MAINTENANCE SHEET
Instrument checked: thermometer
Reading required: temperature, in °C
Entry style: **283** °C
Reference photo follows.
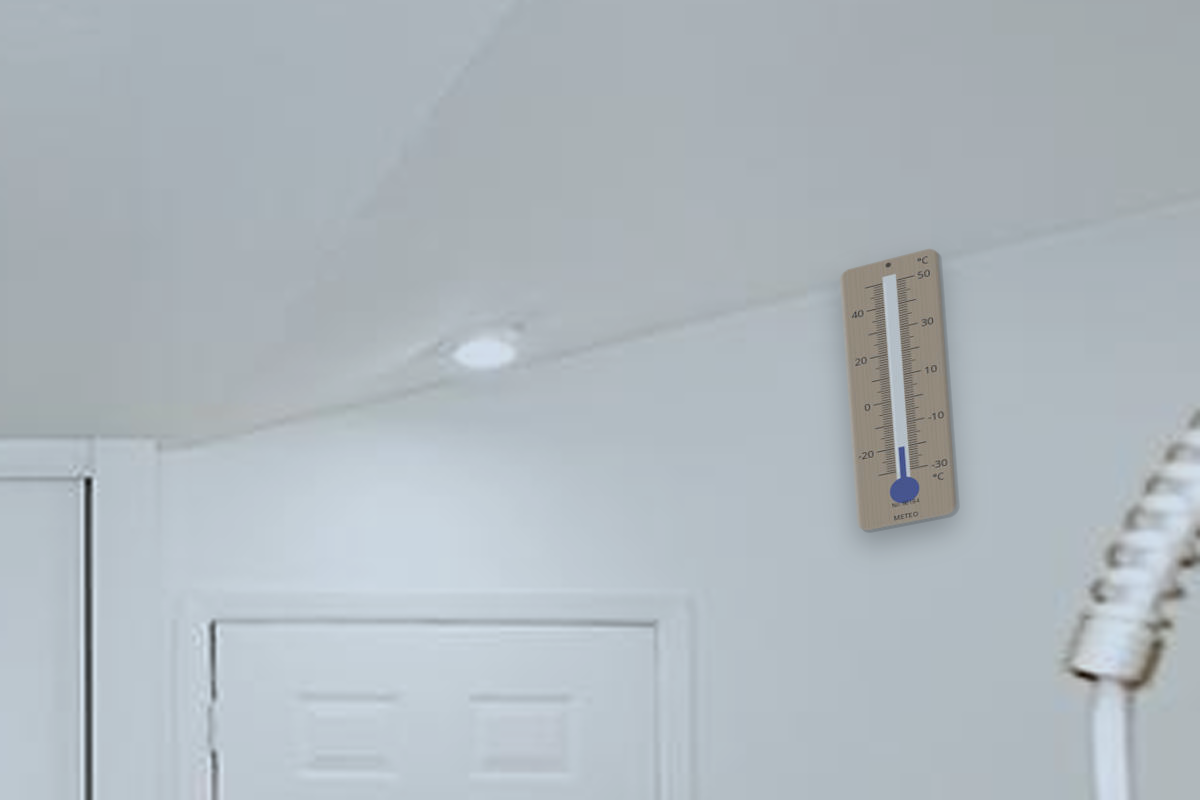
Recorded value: **-20** °C
